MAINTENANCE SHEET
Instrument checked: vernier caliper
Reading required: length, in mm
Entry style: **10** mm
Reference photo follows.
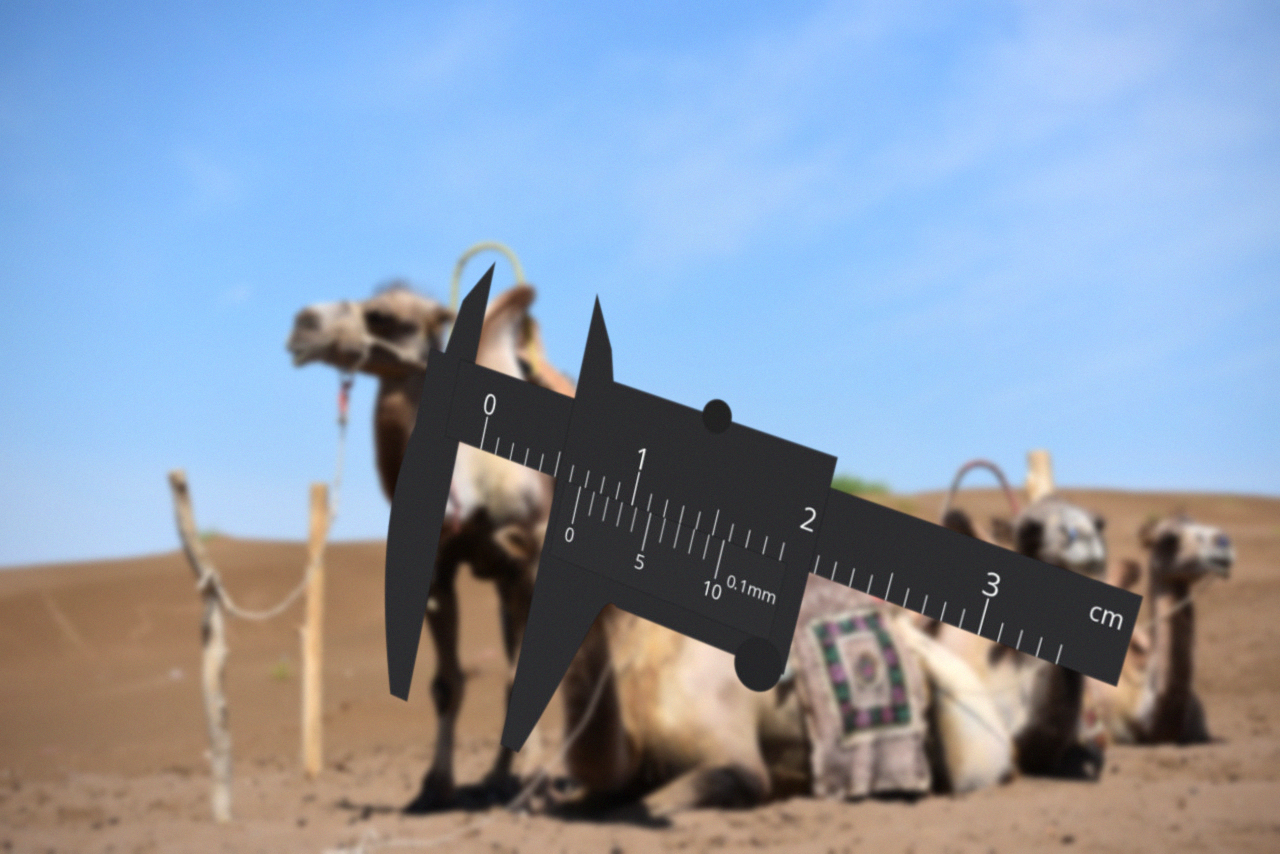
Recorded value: **6.7** mm
